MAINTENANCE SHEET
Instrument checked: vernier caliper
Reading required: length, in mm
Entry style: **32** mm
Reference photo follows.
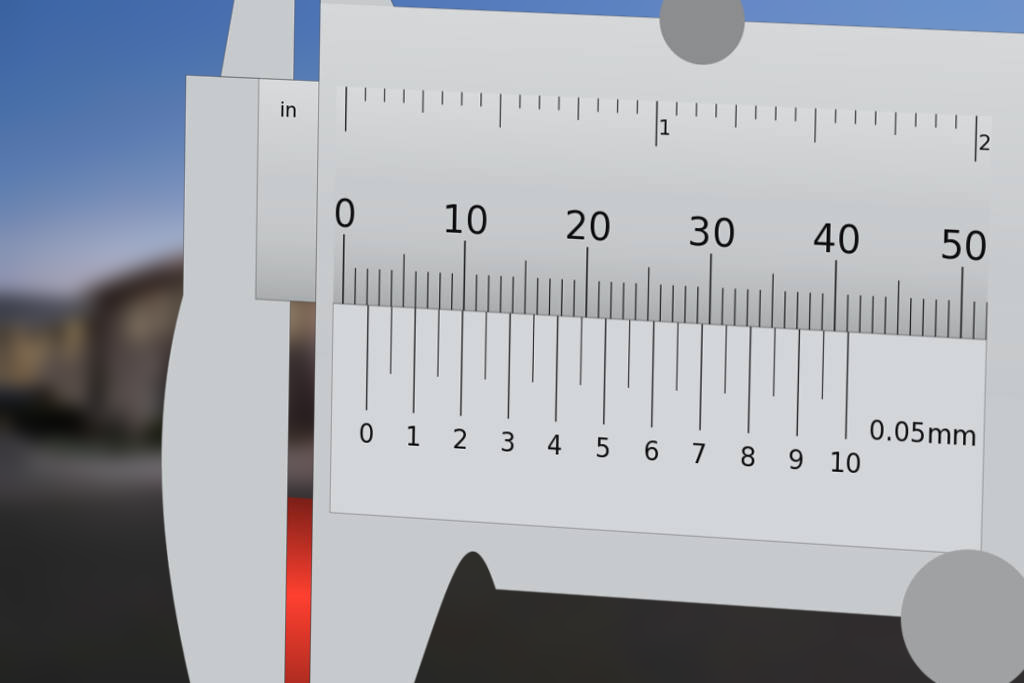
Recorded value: **2.1** mm
